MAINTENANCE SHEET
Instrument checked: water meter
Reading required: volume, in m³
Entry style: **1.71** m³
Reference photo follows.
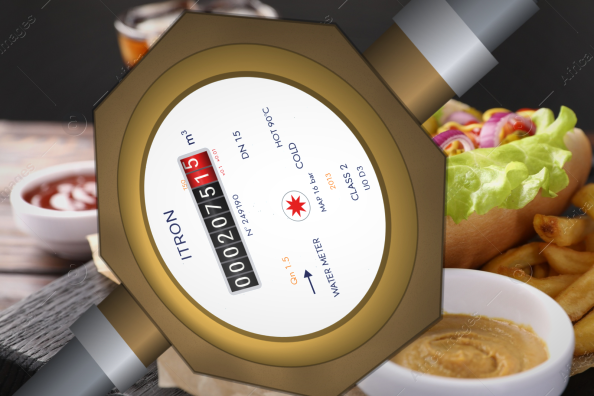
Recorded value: **2075.15** m³
